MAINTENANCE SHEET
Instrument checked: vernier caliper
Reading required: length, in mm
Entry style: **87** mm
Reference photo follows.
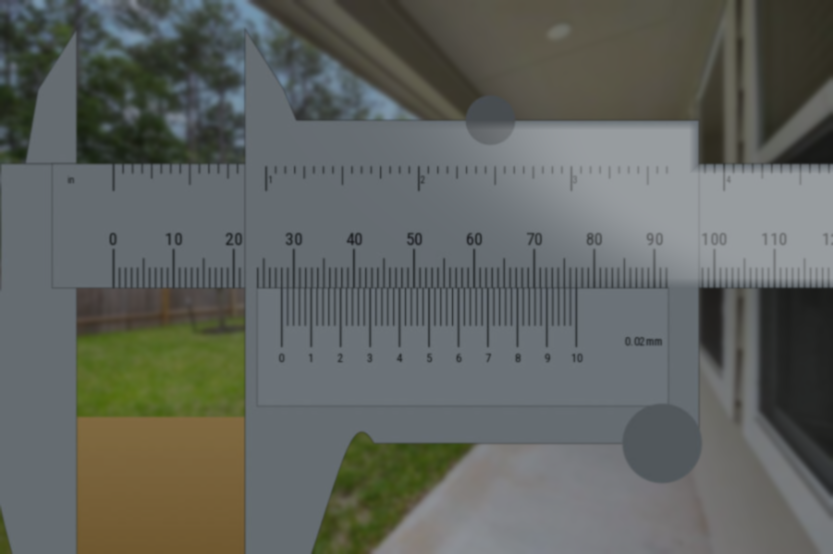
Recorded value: **28.0** mm
